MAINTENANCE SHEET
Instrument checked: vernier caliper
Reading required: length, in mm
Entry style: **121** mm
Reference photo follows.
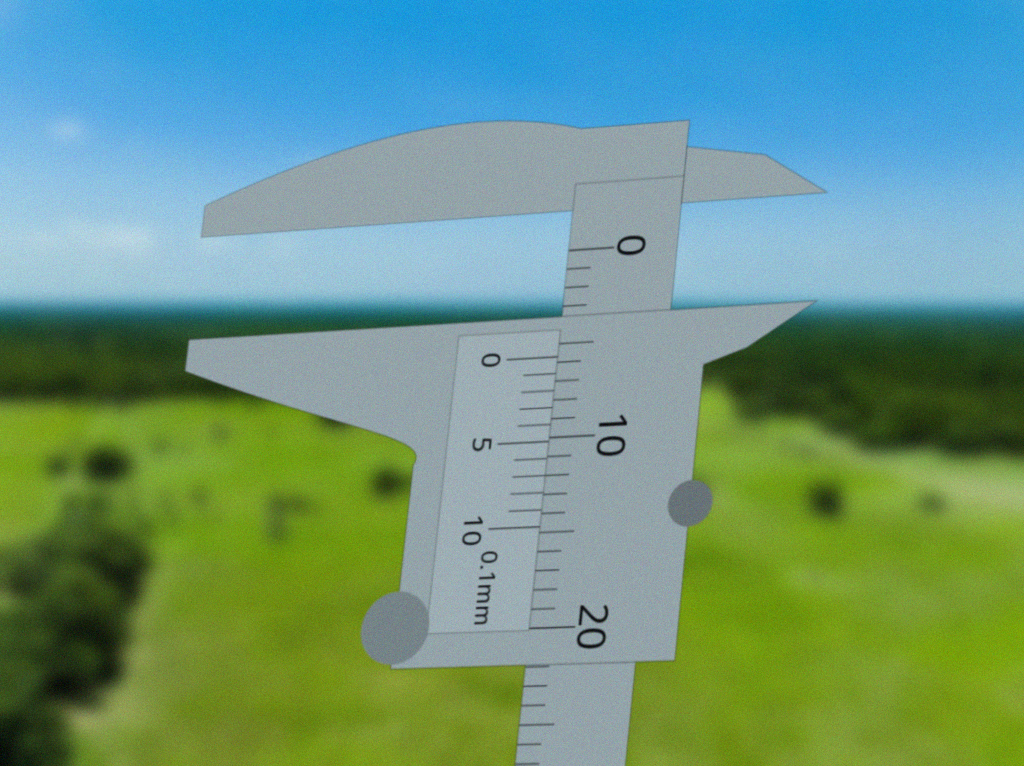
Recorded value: **5.7** mm
